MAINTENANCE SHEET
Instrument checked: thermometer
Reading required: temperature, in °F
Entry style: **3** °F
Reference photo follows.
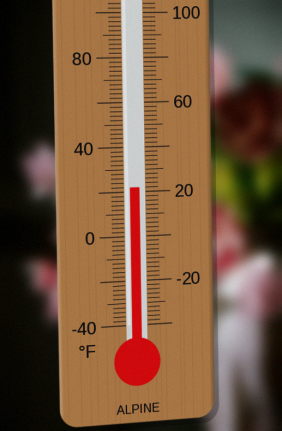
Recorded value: **22** °F
